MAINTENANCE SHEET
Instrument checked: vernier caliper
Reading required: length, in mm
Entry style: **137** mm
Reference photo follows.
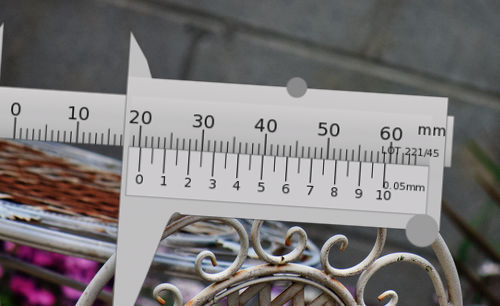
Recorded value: **20.2** mm
